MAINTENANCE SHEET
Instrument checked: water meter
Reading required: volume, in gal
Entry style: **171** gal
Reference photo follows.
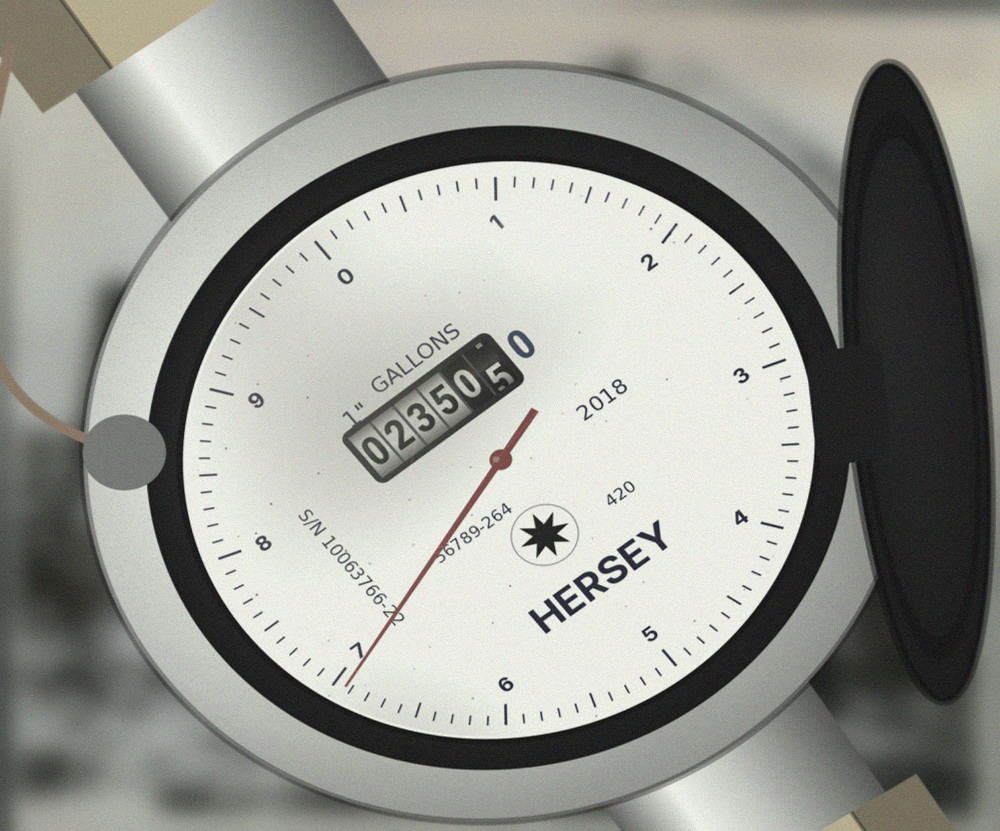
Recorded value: **235046.9** gal
